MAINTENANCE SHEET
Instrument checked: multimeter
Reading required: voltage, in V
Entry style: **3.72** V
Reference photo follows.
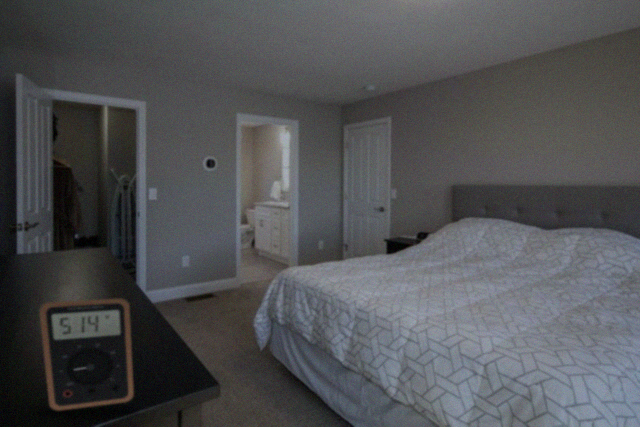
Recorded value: **514** V
